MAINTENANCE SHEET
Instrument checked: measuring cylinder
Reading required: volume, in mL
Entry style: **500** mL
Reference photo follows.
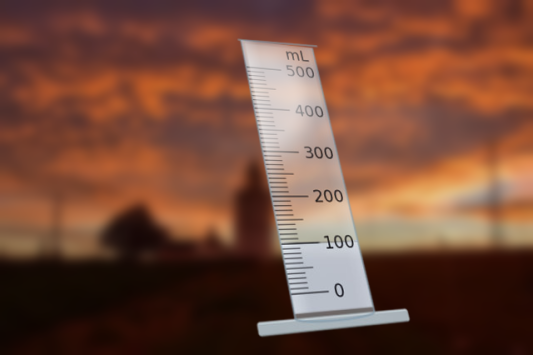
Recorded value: **100** mL
